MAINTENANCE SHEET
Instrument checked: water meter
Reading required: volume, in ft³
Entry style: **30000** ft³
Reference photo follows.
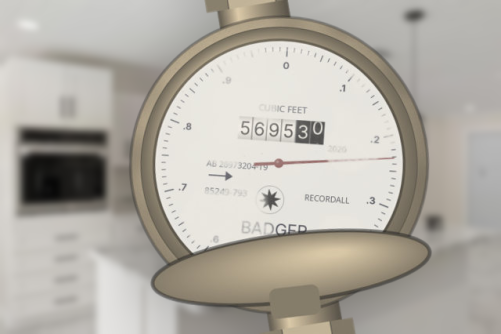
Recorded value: **569530.23** ft³
